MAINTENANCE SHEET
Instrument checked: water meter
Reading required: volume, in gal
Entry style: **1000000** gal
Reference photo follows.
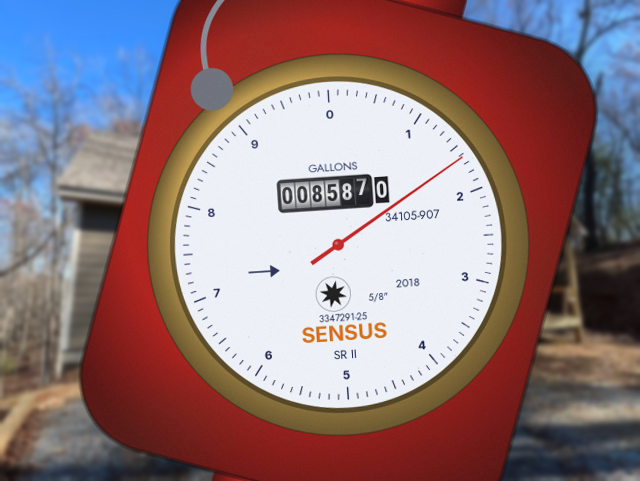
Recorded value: **85871.6** gal
